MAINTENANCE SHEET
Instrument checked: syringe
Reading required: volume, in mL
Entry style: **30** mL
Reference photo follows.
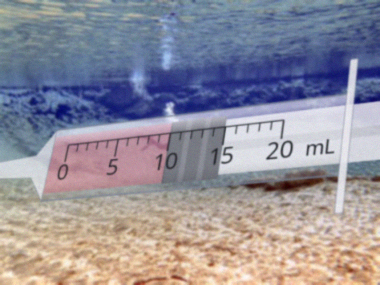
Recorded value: **10** mL
